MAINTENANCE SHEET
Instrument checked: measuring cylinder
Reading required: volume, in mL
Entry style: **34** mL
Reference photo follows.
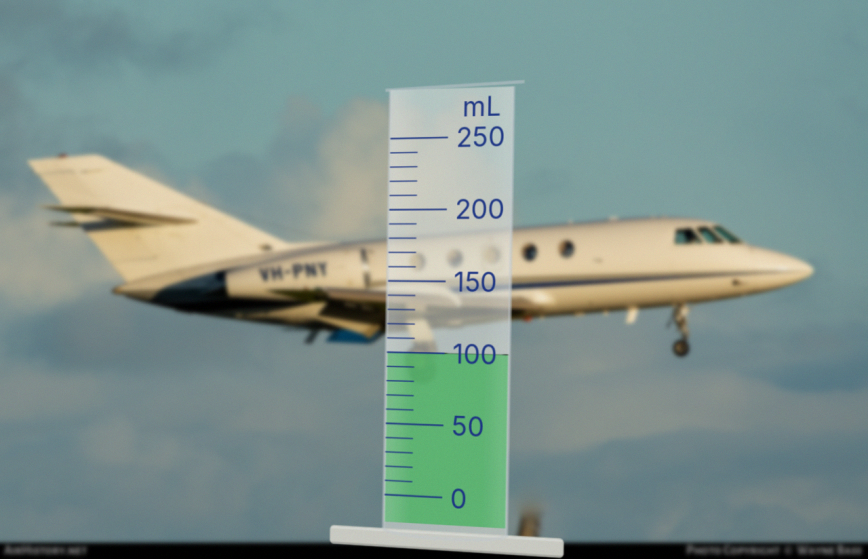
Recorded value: **100** mL
